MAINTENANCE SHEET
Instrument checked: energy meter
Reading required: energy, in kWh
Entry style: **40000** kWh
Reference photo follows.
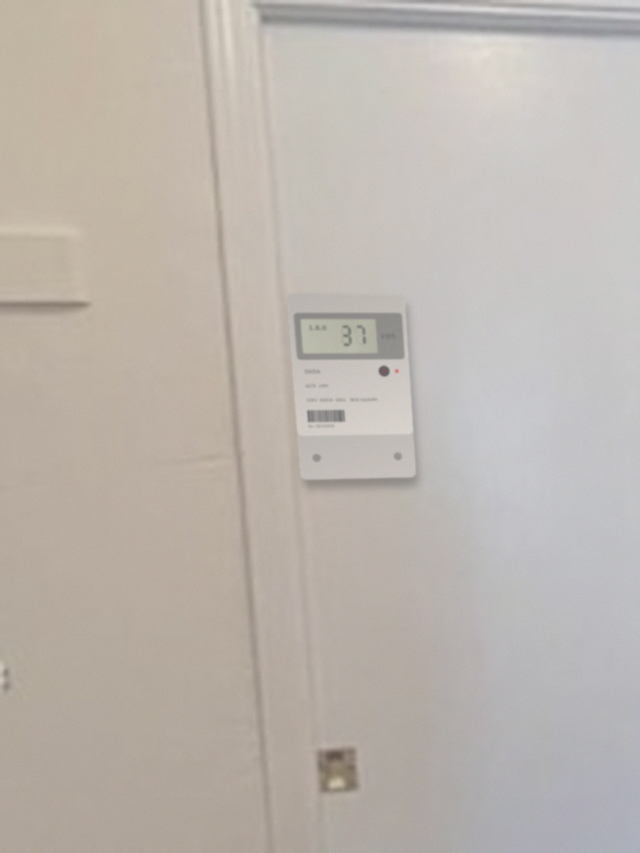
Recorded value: **37** kWh
